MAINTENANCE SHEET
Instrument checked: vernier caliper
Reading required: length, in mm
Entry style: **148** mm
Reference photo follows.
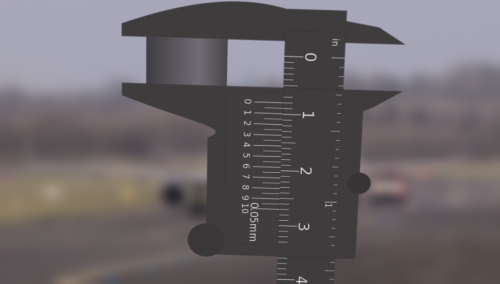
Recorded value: **8.0** mm
